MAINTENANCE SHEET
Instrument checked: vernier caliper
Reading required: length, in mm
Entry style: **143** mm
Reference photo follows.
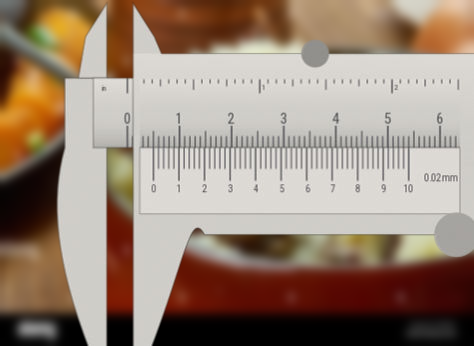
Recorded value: **5.0** mm
